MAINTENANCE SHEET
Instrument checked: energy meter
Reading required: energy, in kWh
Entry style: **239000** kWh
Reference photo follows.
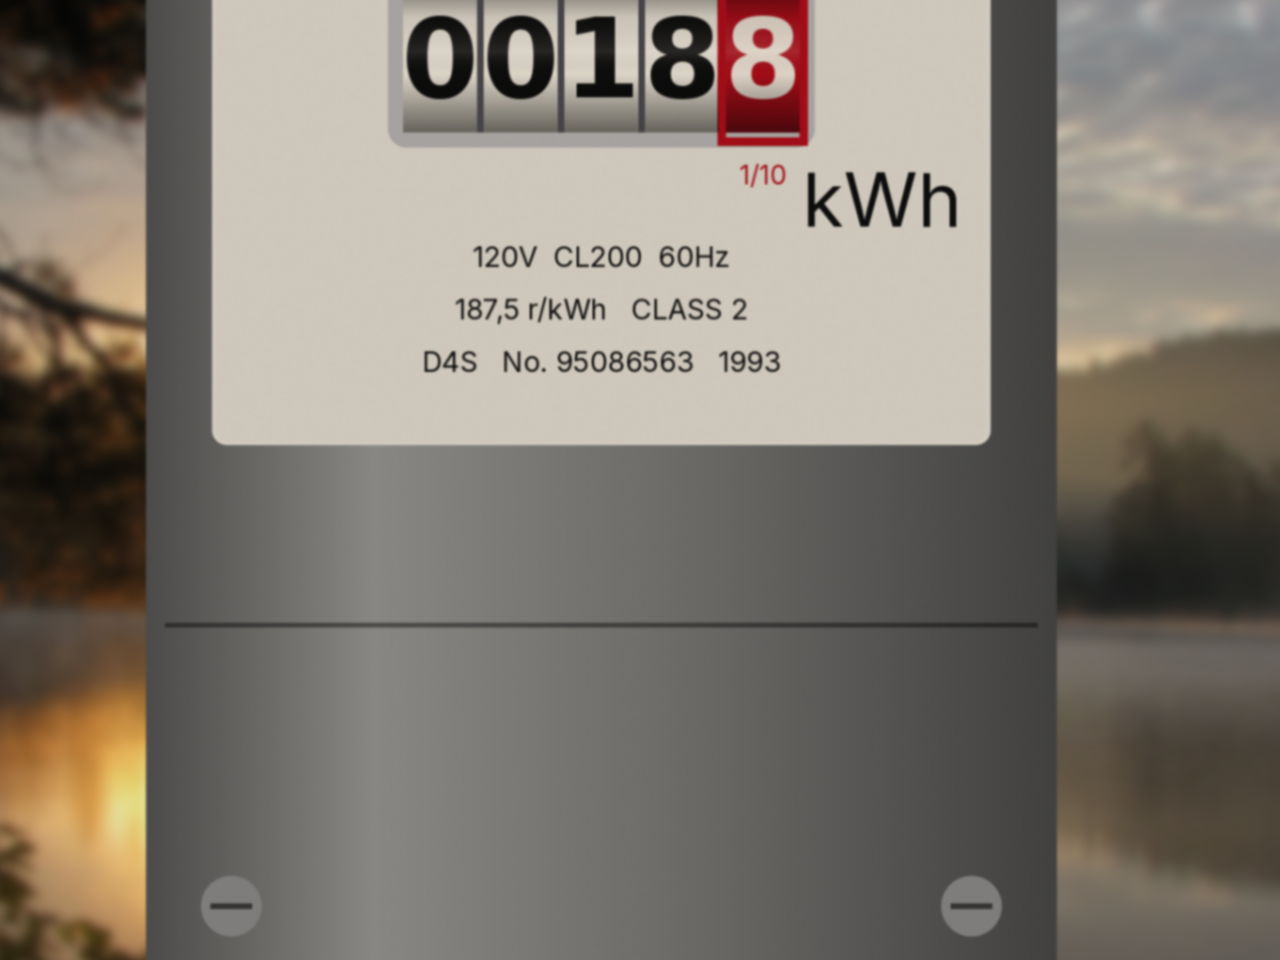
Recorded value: **18.8** kWh
